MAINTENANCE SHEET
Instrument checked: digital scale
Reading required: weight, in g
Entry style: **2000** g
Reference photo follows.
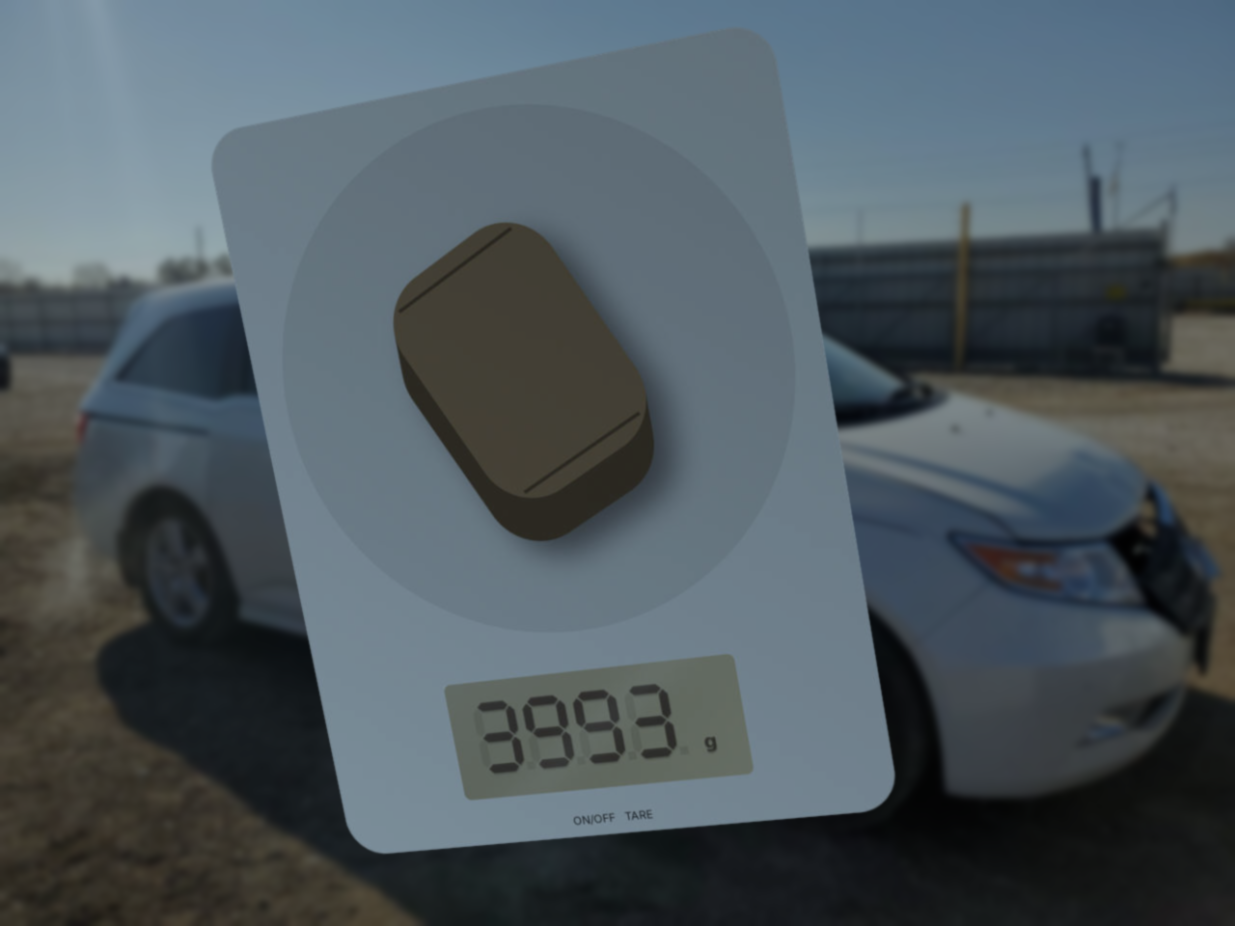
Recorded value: **3993** g
